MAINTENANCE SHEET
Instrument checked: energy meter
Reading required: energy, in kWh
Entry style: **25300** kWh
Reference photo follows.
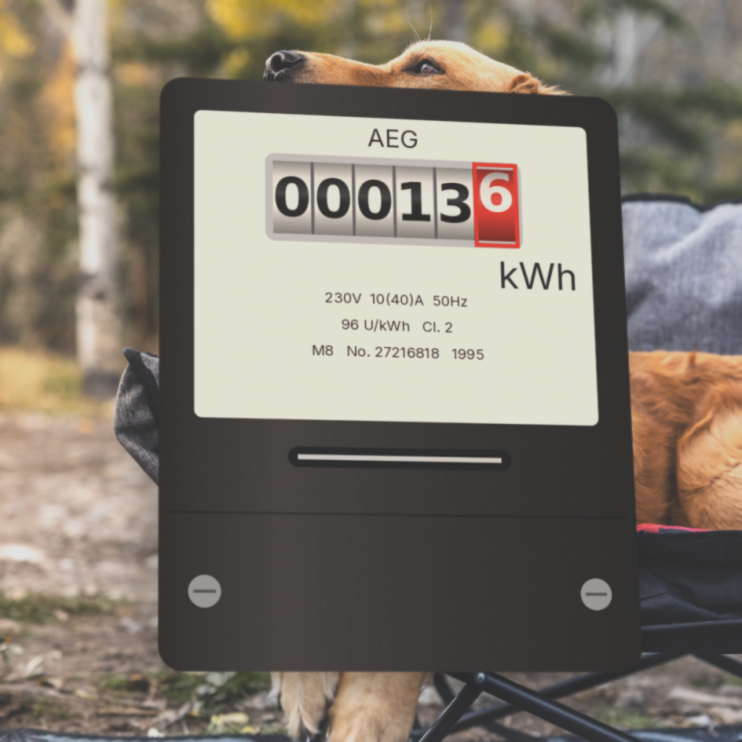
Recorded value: **13.6** kWh
